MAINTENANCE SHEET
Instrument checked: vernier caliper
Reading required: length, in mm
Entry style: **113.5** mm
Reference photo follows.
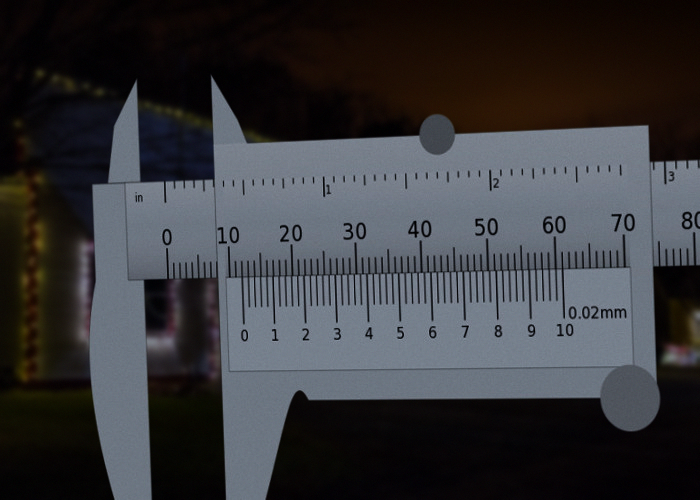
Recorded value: **12.0** mm
